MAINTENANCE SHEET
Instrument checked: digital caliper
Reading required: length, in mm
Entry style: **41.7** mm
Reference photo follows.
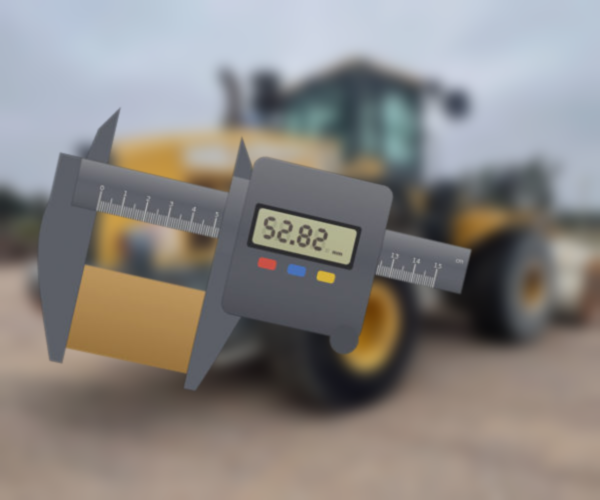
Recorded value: **52.82** mm
